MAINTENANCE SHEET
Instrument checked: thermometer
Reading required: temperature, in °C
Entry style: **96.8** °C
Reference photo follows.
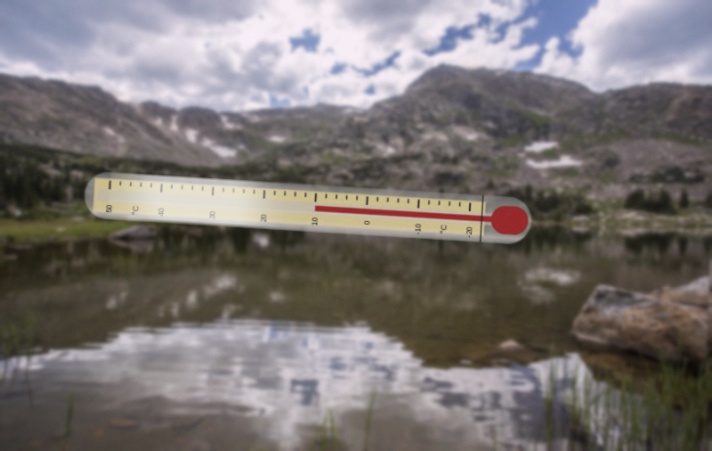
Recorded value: **10** °C
